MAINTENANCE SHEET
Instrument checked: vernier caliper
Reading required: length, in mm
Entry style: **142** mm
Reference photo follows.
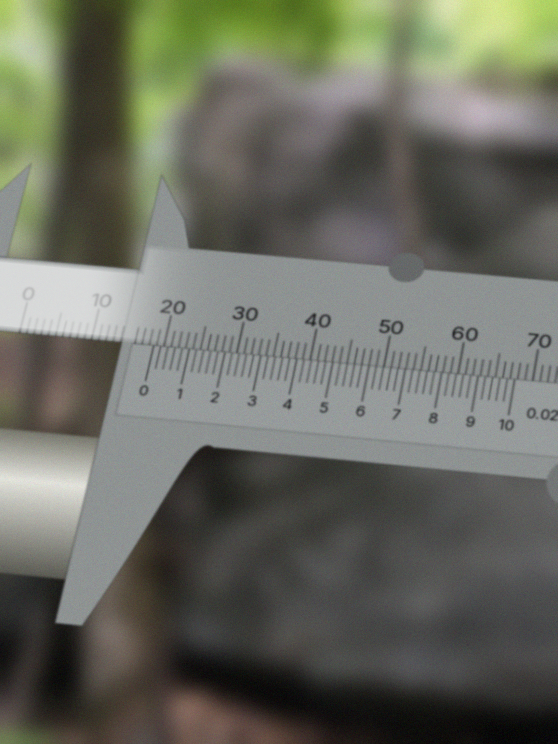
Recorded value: **18.6** mm
